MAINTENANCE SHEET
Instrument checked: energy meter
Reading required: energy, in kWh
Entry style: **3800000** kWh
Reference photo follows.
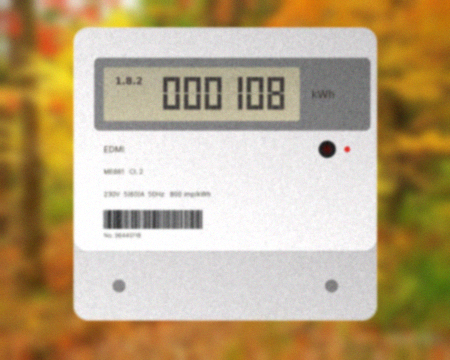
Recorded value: **108** kWh
